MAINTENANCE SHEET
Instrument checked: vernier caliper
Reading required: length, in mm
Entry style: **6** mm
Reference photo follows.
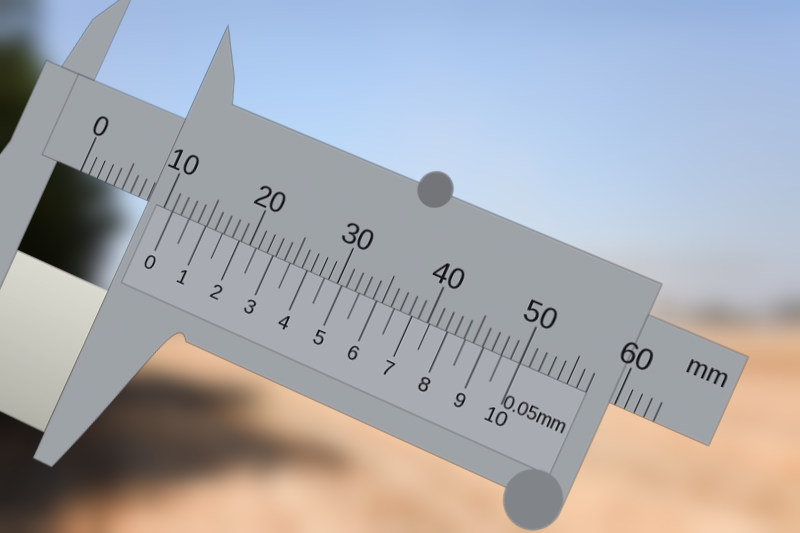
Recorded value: **11.0** mm
